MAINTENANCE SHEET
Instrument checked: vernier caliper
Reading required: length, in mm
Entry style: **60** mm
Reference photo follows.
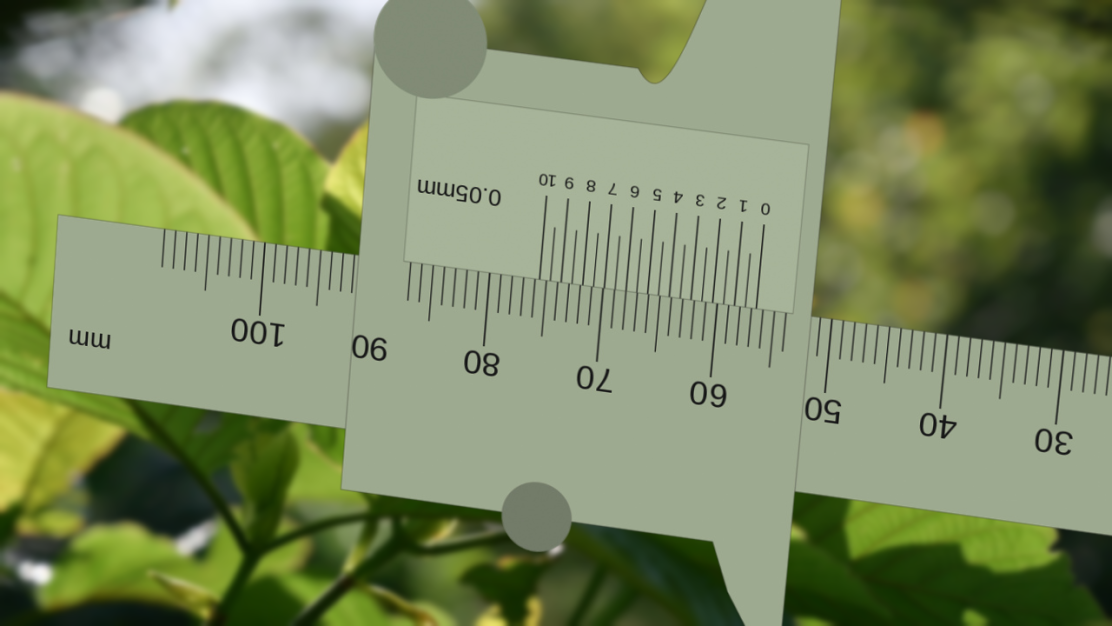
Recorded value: **56.6** mm
